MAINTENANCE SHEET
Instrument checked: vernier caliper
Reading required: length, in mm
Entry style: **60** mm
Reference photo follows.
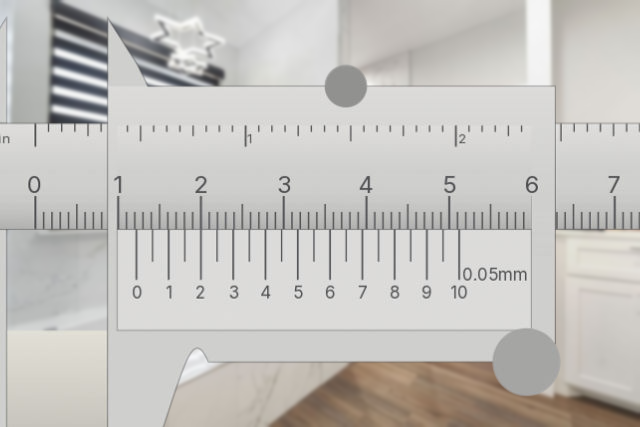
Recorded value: **12.2** mm
